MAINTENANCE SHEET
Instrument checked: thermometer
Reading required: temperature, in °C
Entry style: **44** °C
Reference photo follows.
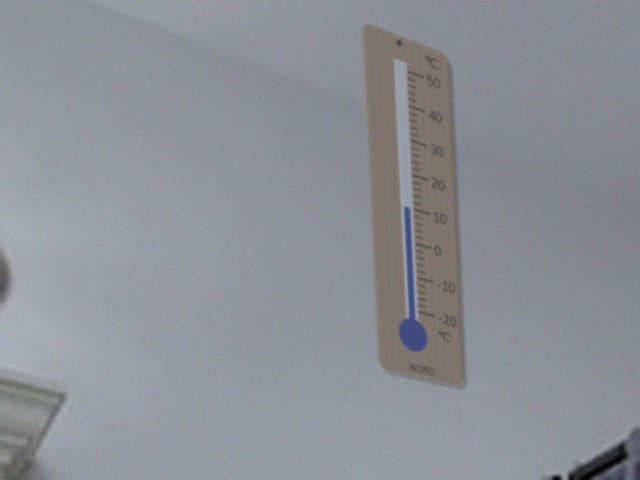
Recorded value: **10** °C
